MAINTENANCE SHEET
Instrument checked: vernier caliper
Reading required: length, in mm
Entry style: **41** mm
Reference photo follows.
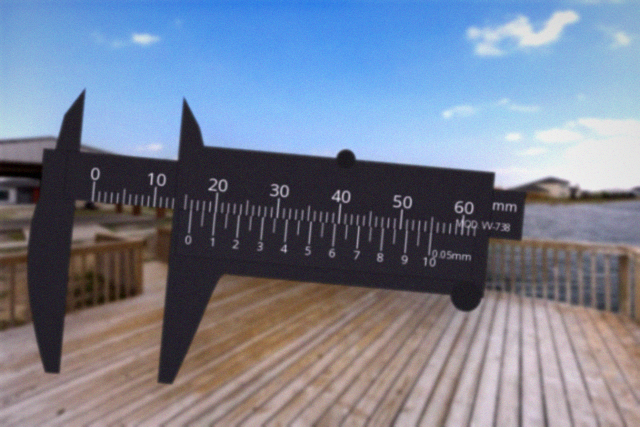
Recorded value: **16.0** mm
